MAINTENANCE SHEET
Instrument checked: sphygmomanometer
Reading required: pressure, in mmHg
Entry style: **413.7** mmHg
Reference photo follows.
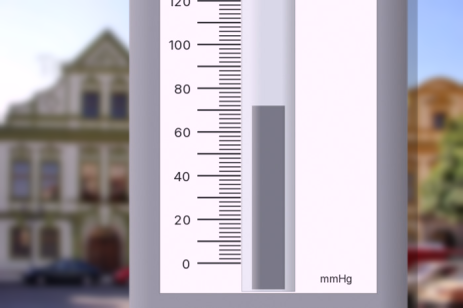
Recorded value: **72** mmHg
